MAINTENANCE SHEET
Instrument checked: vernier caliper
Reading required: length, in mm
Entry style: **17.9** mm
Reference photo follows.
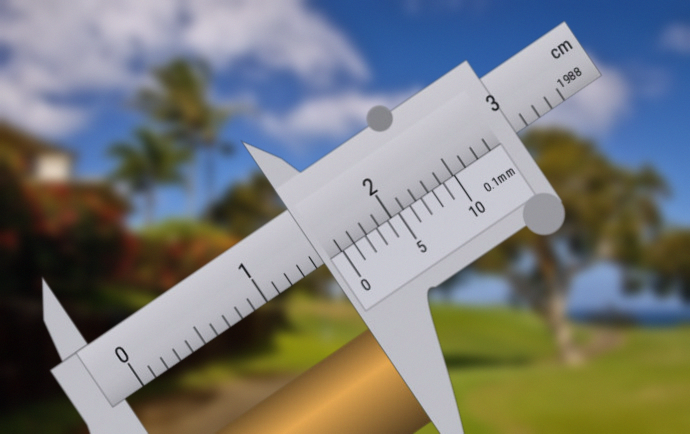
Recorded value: **16.1** mm
